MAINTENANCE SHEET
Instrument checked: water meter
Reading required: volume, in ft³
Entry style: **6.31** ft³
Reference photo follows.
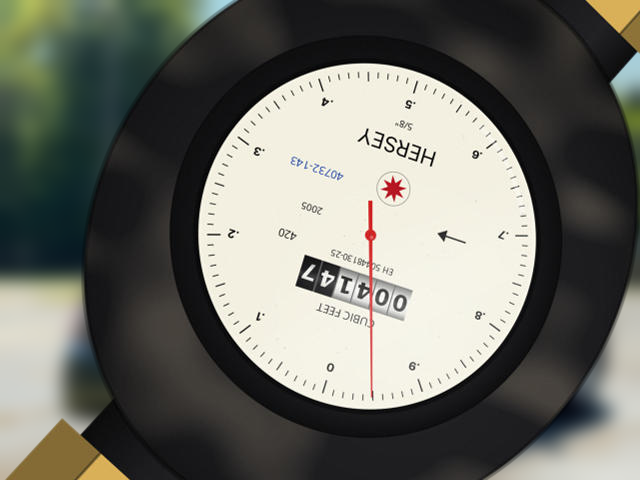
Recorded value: **4146.95** ft³
